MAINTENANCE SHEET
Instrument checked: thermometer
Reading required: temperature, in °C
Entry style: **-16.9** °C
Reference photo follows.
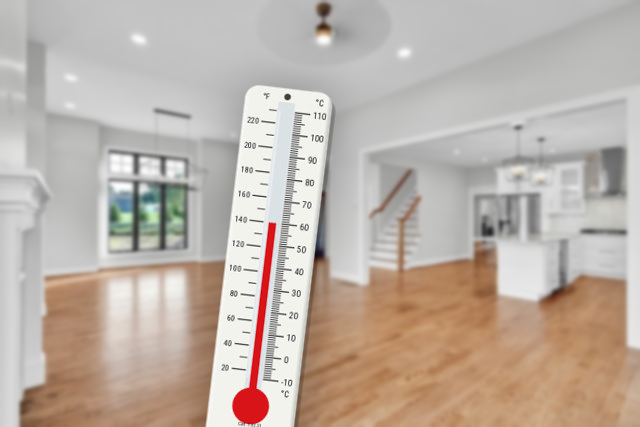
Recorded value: **60** °C
